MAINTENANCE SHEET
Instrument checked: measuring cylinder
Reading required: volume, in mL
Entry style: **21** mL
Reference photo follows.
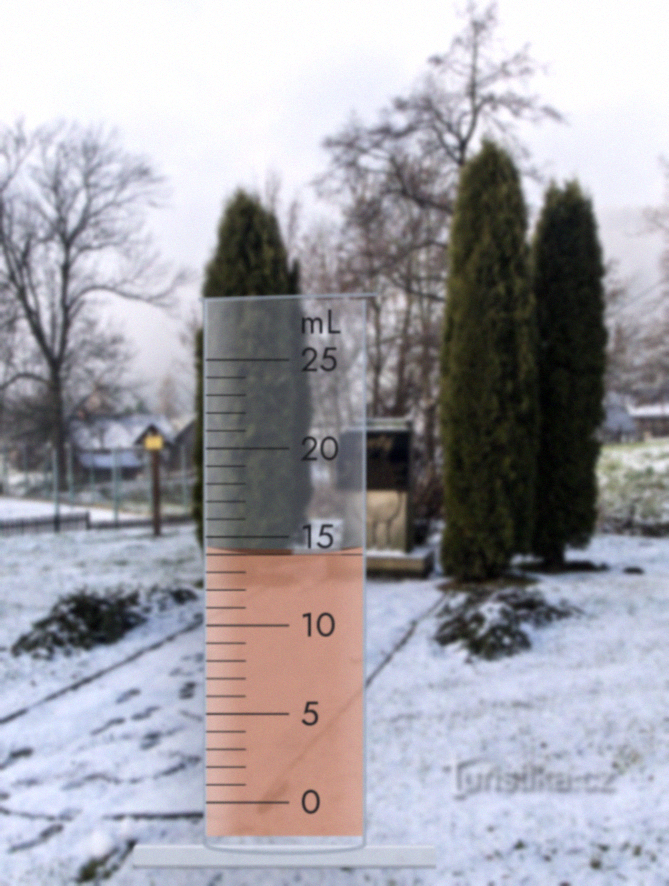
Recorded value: **14** mL
